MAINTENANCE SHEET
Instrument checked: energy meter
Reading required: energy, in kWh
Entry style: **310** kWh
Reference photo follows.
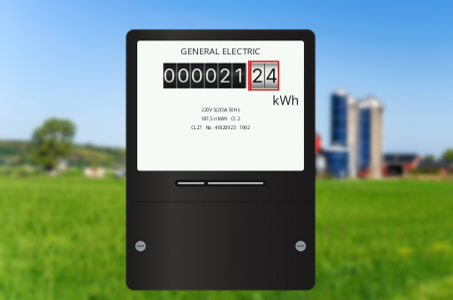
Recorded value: **21.24** kWh
